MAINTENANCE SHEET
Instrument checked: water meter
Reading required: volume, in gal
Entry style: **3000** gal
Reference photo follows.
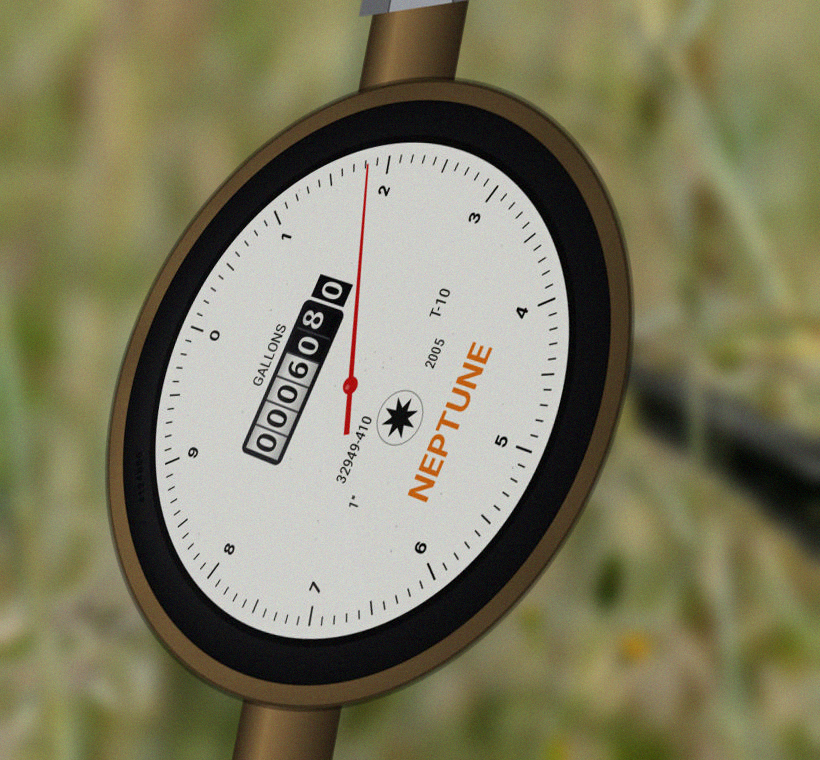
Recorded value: **6081.8** gal
